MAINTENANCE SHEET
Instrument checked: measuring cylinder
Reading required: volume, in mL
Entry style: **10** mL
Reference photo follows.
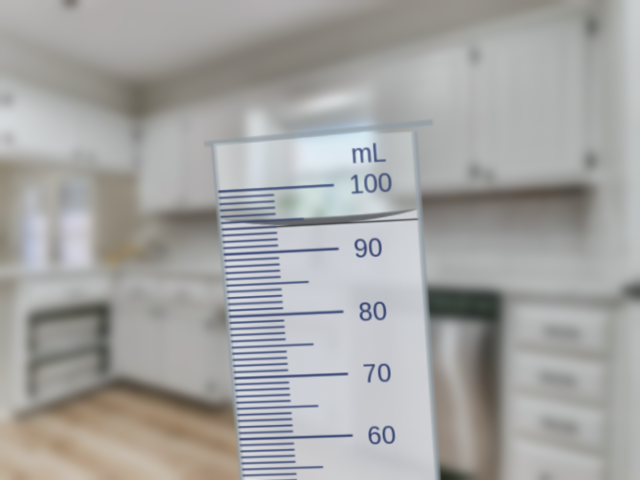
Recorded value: **94** mL
